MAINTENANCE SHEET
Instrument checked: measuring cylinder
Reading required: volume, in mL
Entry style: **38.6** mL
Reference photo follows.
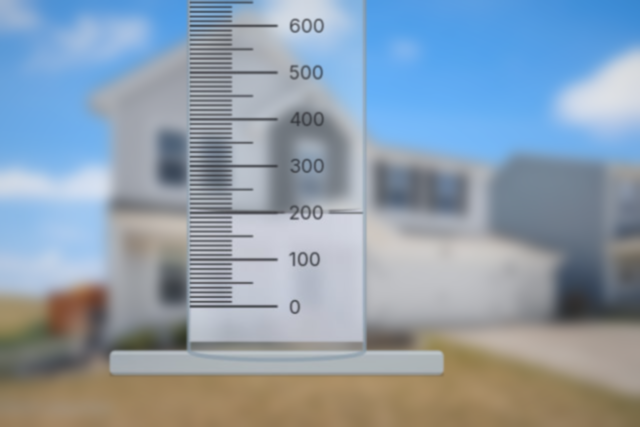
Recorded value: **200** mL
